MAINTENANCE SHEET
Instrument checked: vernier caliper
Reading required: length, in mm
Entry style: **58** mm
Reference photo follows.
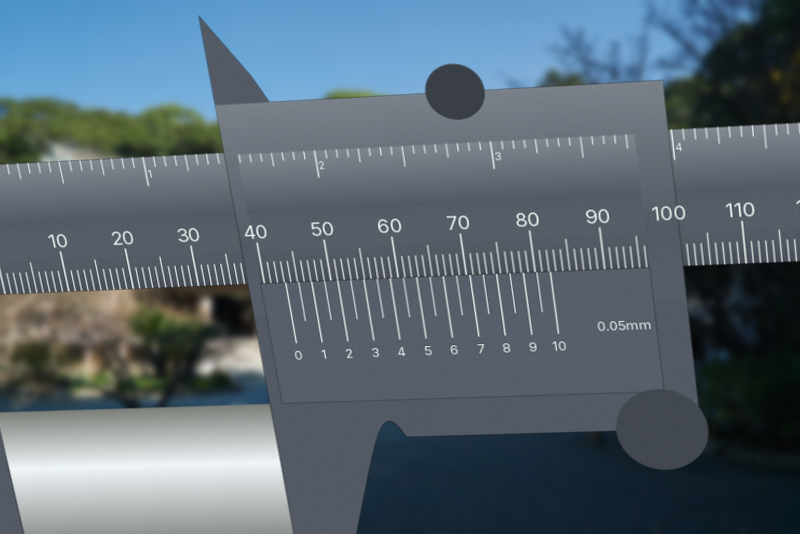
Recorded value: **43.2** mm
